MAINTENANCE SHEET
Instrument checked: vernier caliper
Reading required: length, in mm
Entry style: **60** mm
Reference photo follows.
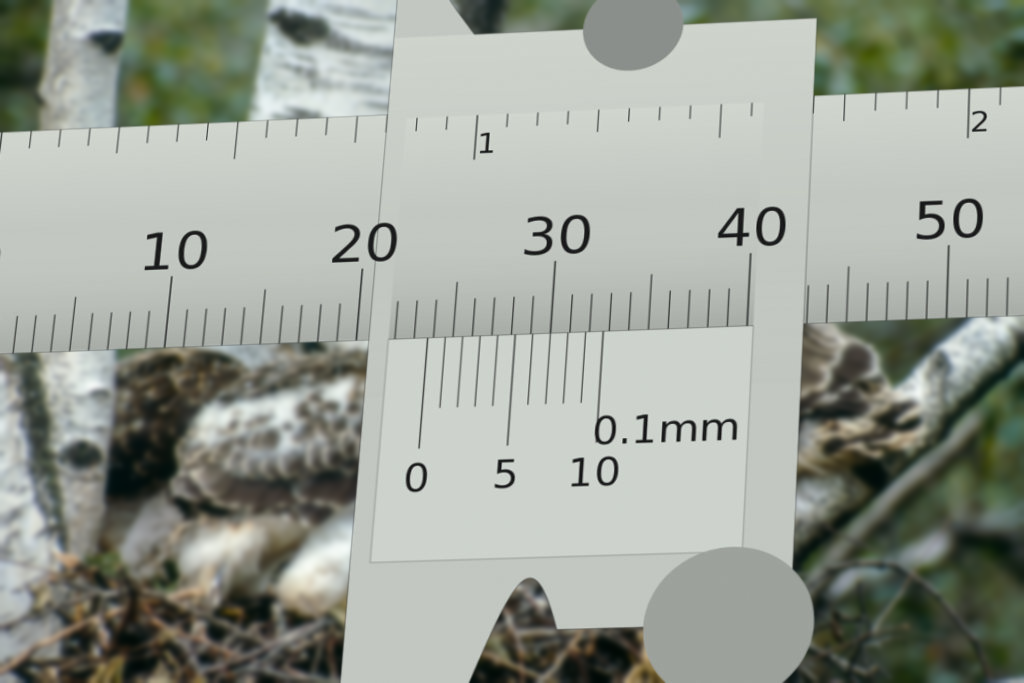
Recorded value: **23.7** mm
